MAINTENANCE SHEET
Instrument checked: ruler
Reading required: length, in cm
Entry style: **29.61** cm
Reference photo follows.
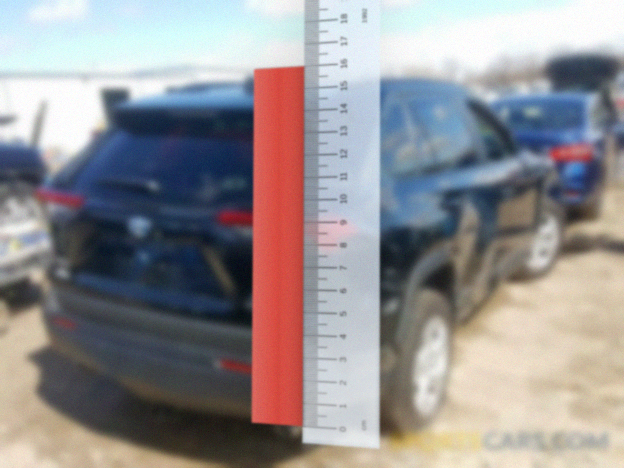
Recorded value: **16** cm
